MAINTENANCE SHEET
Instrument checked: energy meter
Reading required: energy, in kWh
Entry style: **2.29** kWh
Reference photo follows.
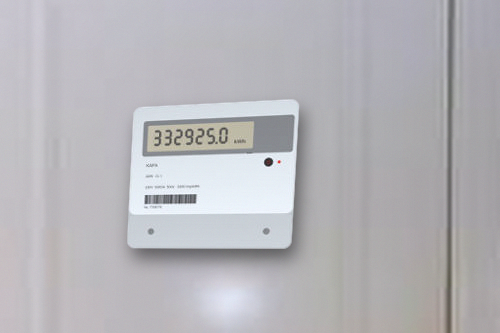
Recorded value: **332925.0** kWh
